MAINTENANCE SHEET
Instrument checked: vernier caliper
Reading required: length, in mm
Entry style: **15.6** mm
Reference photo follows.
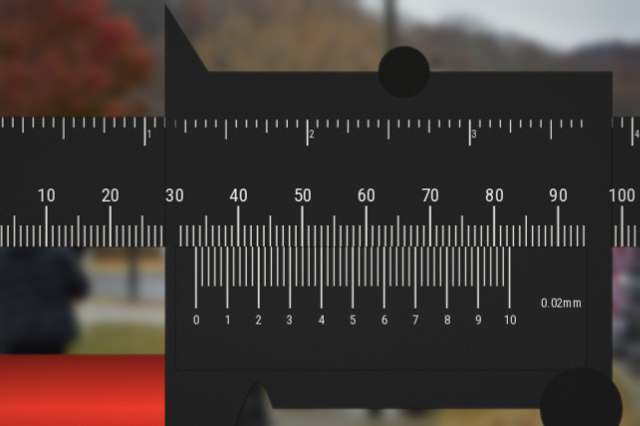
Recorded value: **33.4** mm
